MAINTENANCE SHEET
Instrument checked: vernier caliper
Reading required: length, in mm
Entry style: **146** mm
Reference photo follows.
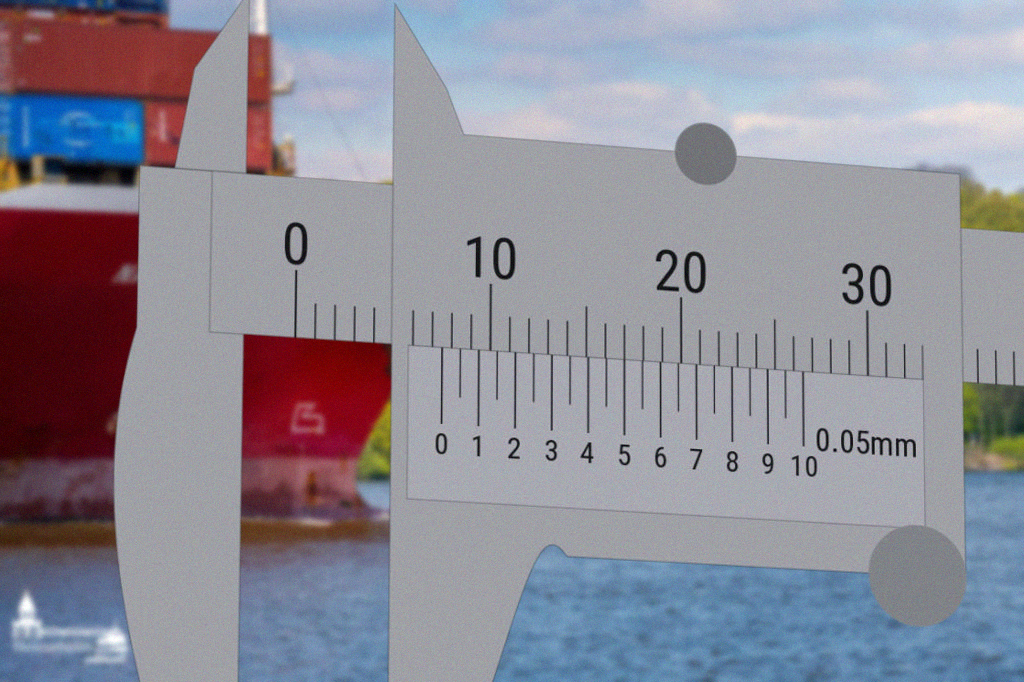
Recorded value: **7.5** mm
